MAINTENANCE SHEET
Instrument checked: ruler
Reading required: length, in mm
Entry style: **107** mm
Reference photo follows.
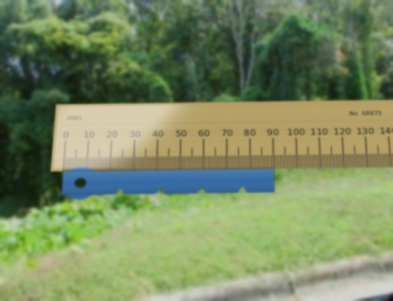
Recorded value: **90** mm
